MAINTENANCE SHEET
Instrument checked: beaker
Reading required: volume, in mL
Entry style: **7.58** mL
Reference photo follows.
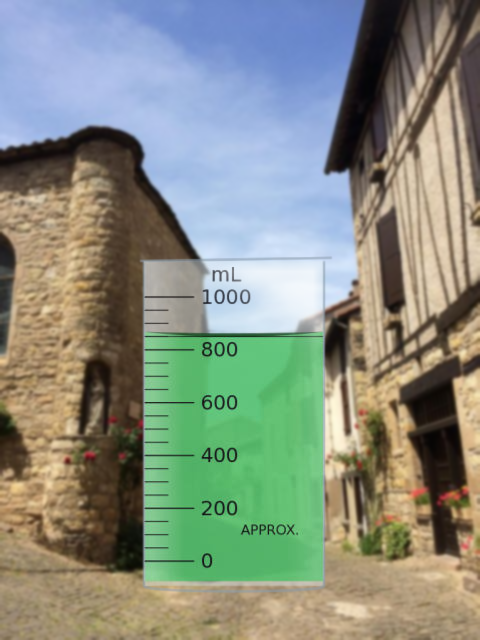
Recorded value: **850** mL
